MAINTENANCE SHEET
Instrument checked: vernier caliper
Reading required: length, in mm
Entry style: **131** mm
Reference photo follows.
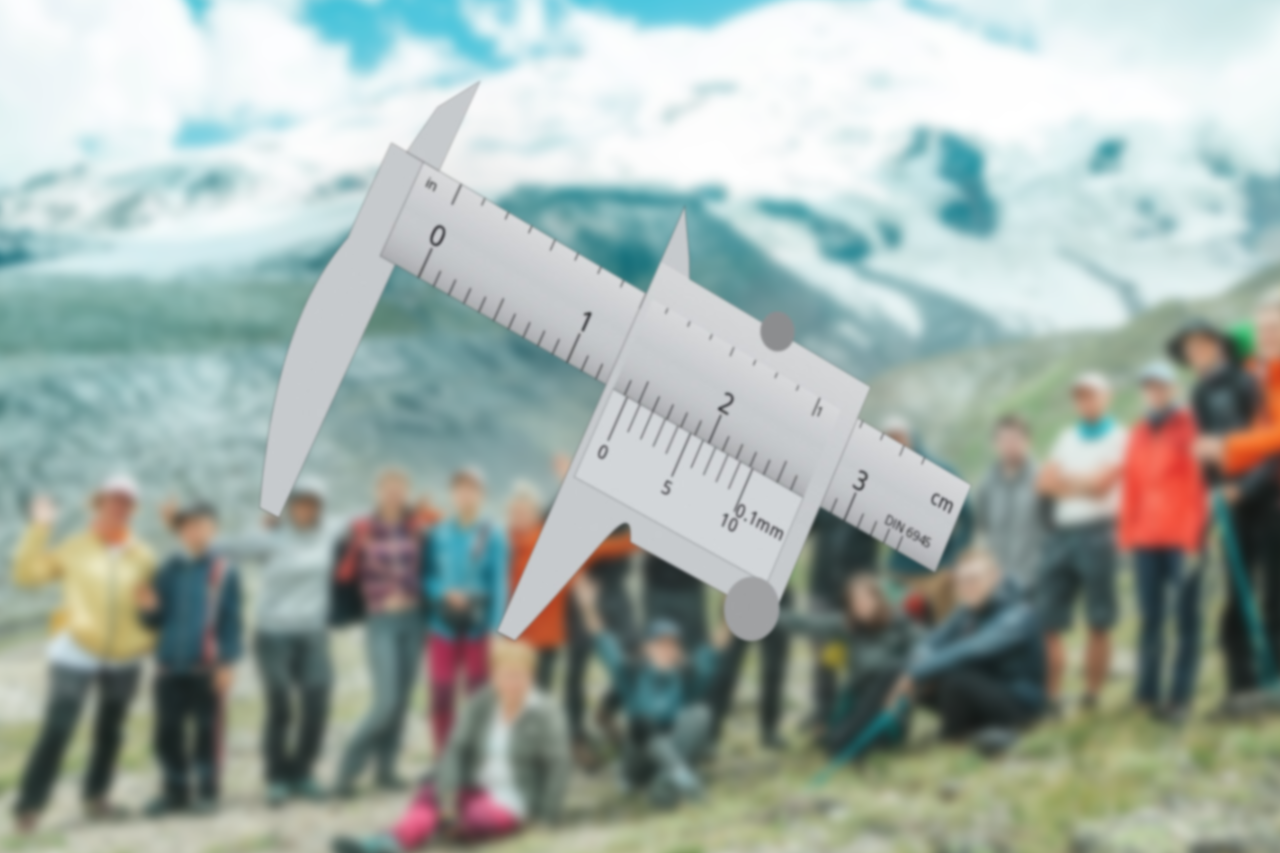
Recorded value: **14.2** mm
